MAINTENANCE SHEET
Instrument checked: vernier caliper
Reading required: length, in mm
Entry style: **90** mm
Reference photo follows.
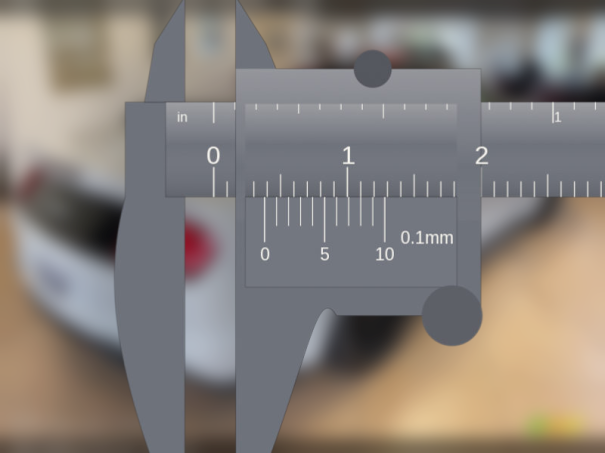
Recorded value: **3.8** mm
